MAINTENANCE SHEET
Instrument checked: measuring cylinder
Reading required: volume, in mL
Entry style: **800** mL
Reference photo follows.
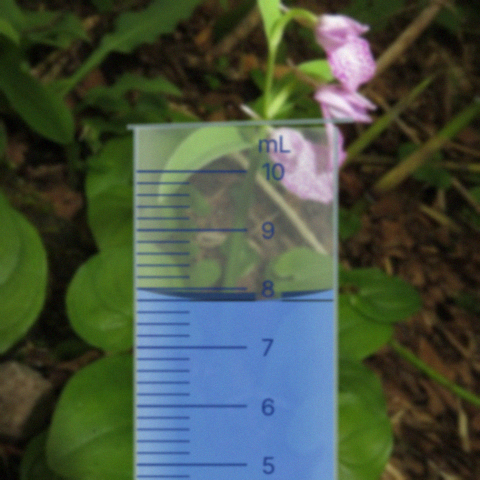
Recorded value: **7.8** mL
